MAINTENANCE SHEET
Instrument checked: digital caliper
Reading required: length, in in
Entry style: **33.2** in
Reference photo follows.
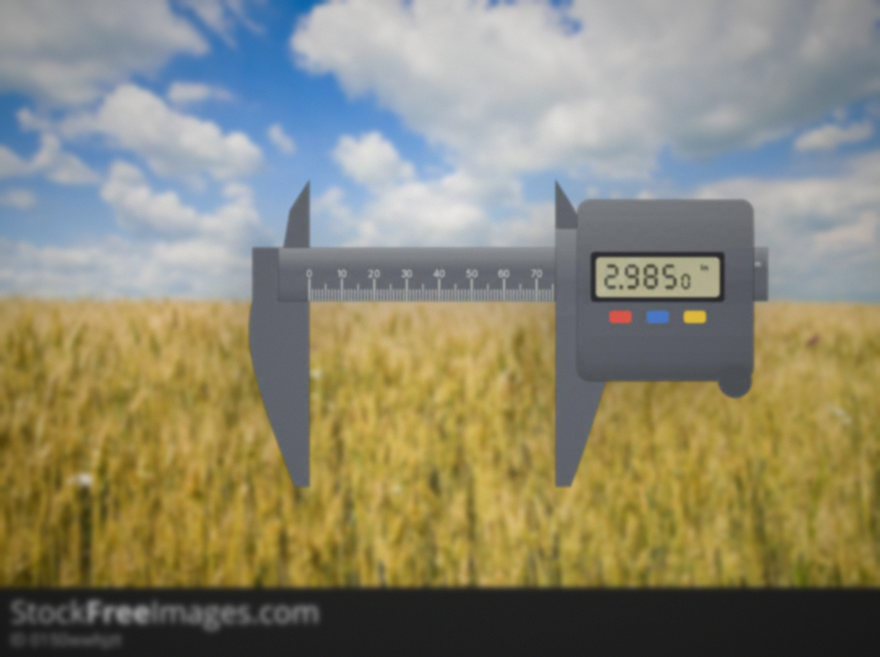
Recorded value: **2.9850** in
